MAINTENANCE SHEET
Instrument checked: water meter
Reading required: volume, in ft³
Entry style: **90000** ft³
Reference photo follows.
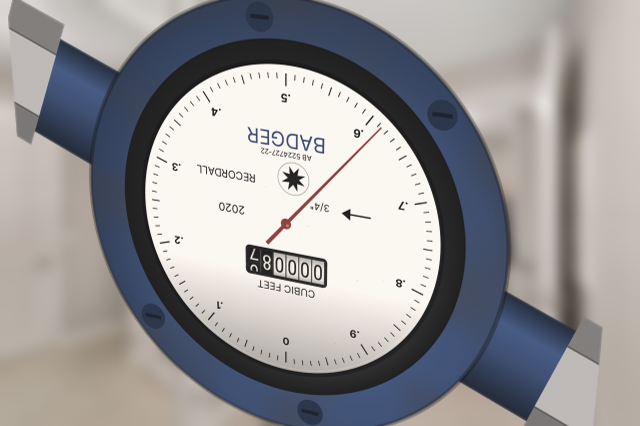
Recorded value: **86.61** ft³
